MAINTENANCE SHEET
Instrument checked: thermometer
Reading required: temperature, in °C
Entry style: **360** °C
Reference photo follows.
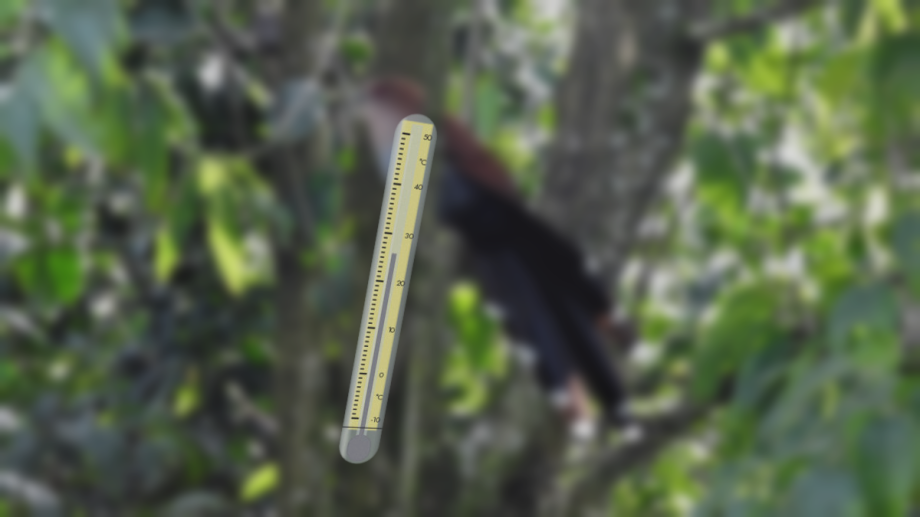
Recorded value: **26** °C
